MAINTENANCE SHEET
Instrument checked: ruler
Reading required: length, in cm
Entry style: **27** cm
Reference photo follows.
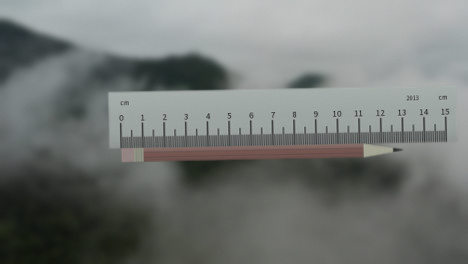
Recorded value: **13** cm
